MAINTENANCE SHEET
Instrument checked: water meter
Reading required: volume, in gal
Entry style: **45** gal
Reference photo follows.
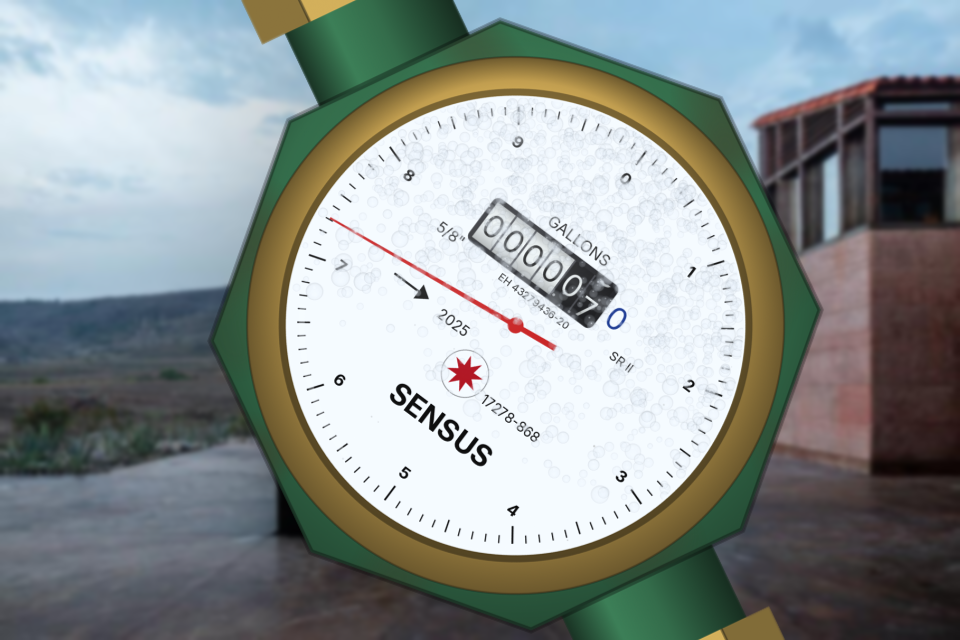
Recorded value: **67.3** gal
